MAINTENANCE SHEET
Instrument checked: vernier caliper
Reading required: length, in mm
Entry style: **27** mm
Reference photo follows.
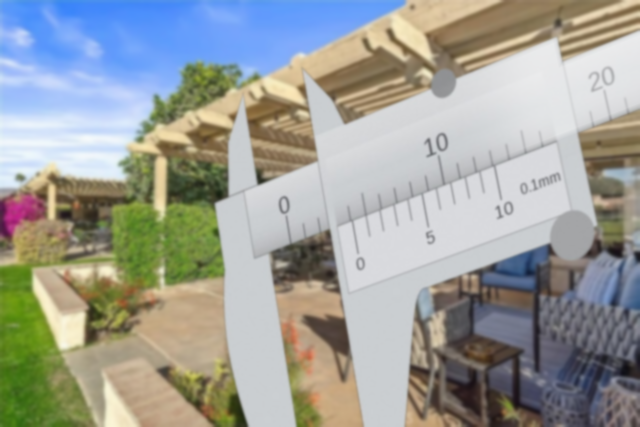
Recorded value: **4.1** mm
